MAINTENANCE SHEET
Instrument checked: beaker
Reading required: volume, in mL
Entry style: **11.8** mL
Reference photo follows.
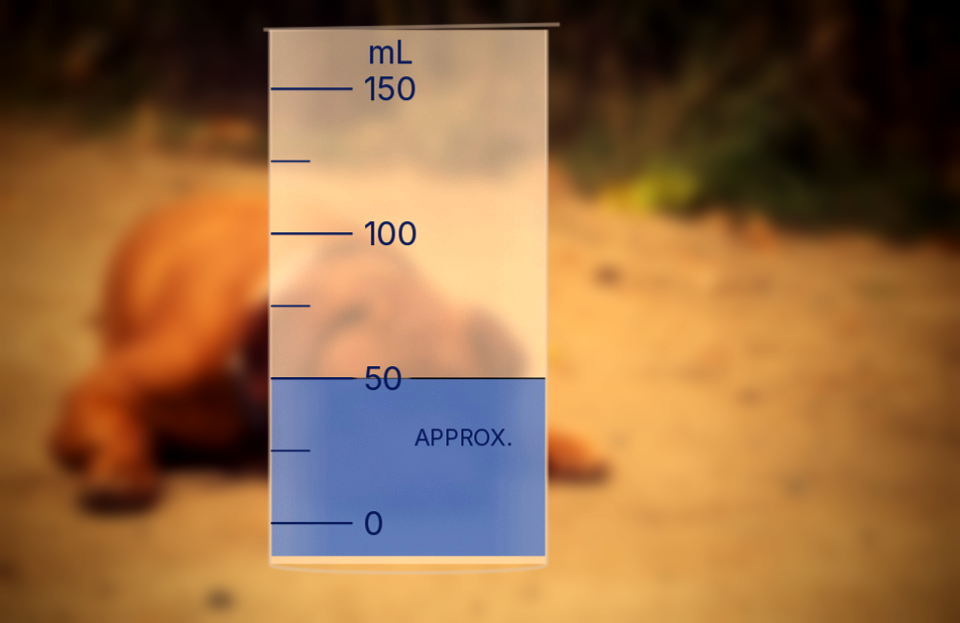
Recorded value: **50** mL
